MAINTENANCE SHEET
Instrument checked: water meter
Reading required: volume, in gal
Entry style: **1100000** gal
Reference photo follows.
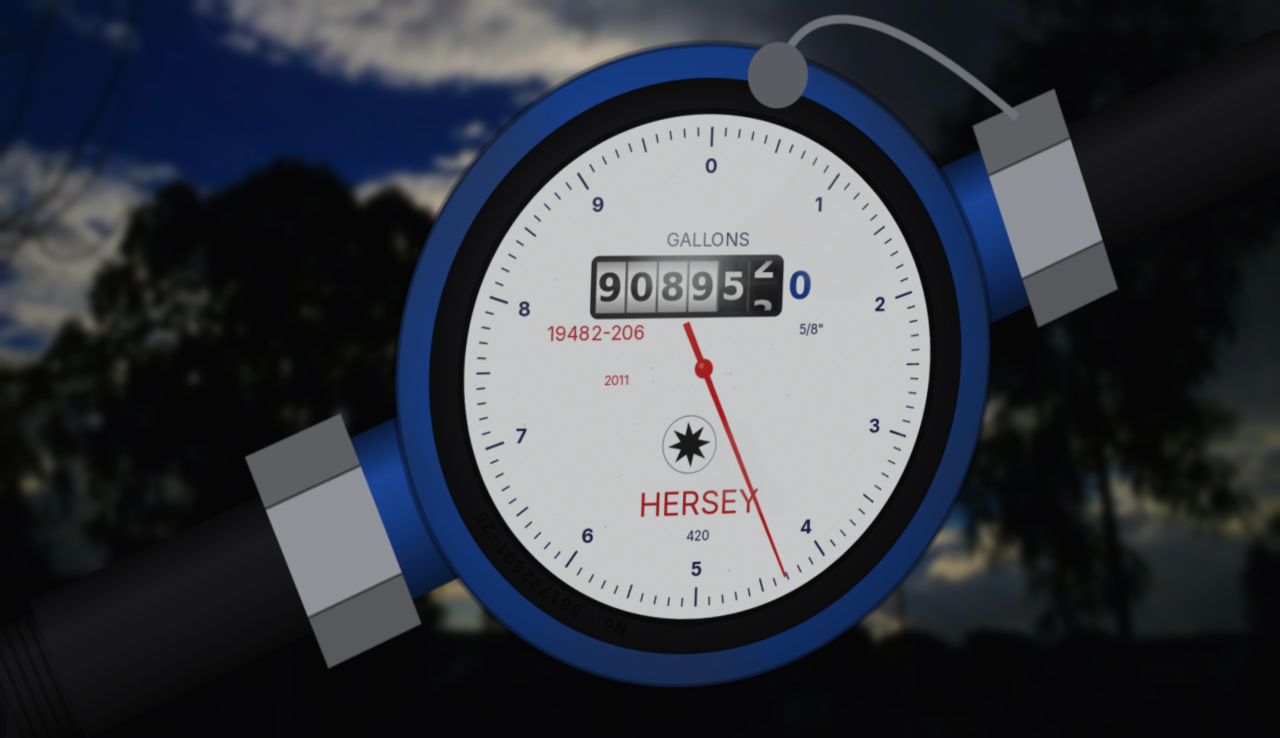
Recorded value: **9089524.3** gal
